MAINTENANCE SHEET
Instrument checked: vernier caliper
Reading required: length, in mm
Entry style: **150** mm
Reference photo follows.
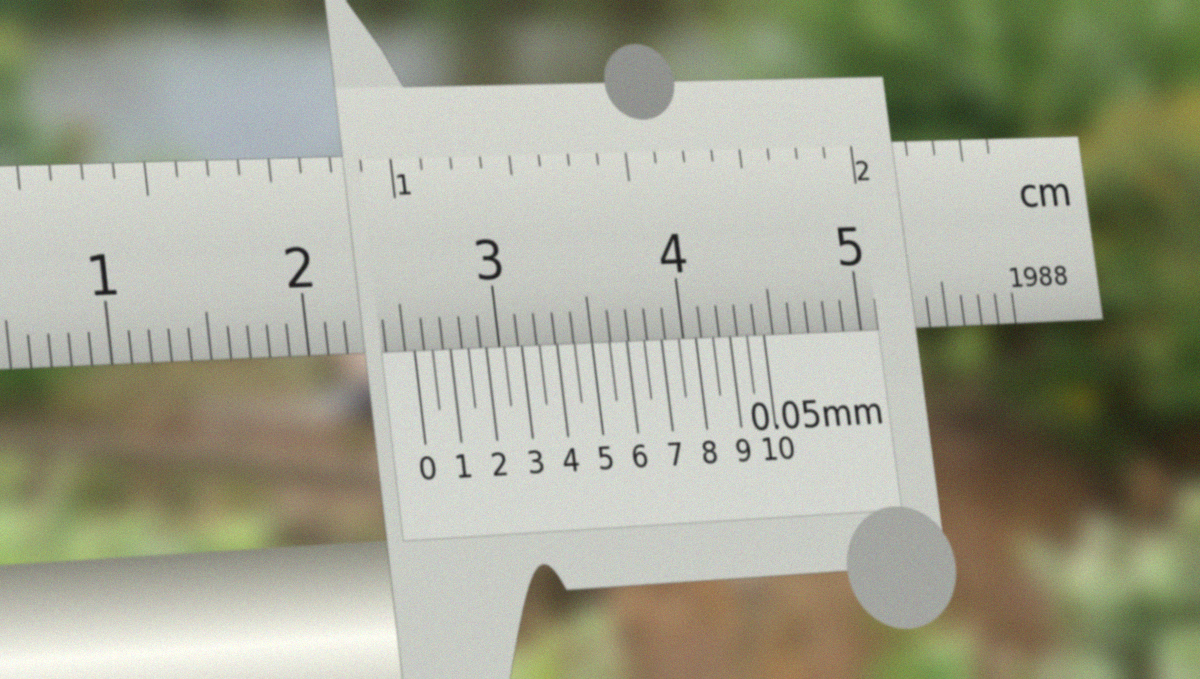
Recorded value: **25.5** mm
